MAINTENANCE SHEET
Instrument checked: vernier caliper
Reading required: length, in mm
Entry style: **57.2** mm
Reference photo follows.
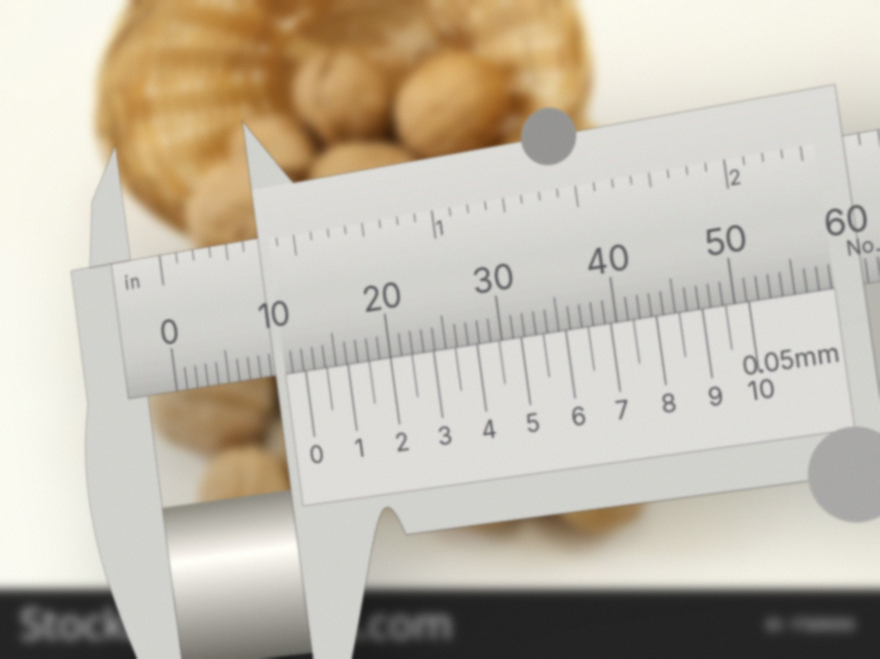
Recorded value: **12.2** mm
